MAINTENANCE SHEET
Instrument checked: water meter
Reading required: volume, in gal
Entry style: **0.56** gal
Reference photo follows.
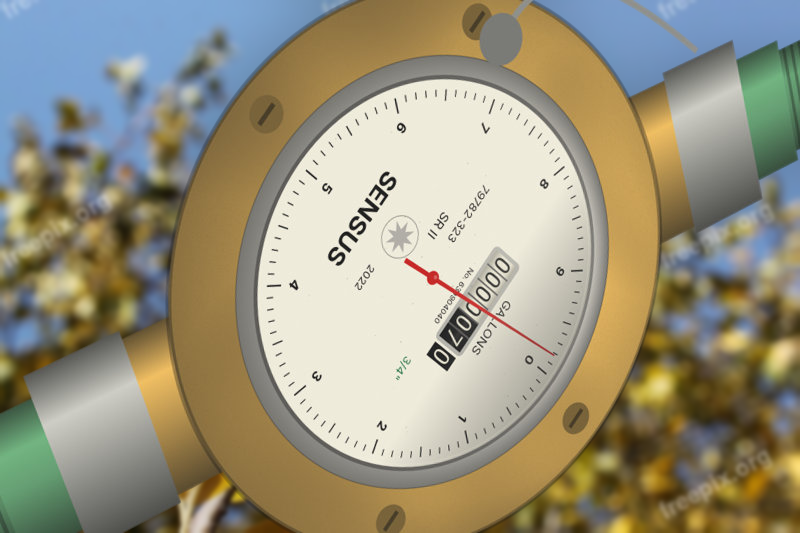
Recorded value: **69.8** gal
